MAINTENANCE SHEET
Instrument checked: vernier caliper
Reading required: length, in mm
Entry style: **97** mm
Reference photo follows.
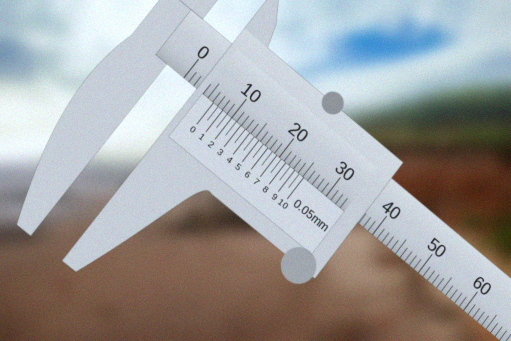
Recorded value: **6.2** mm
